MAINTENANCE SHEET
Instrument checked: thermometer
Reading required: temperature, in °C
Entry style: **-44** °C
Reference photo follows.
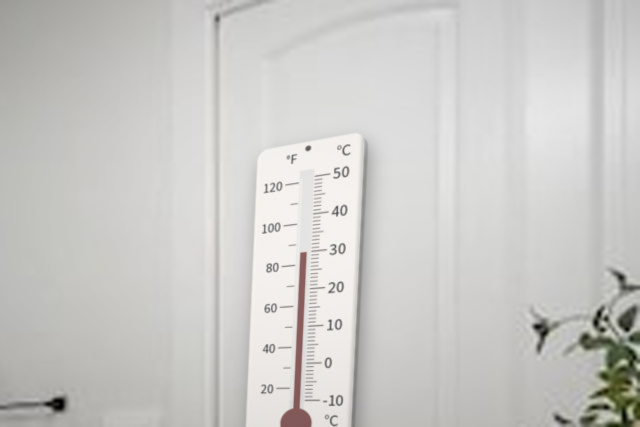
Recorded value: **30** °C
